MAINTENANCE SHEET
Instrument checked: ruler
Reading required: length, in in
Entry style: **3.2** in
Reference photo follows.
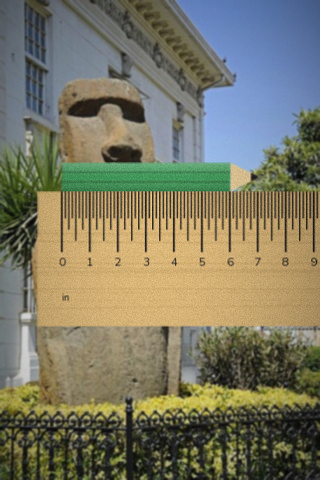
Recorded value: **7** in
